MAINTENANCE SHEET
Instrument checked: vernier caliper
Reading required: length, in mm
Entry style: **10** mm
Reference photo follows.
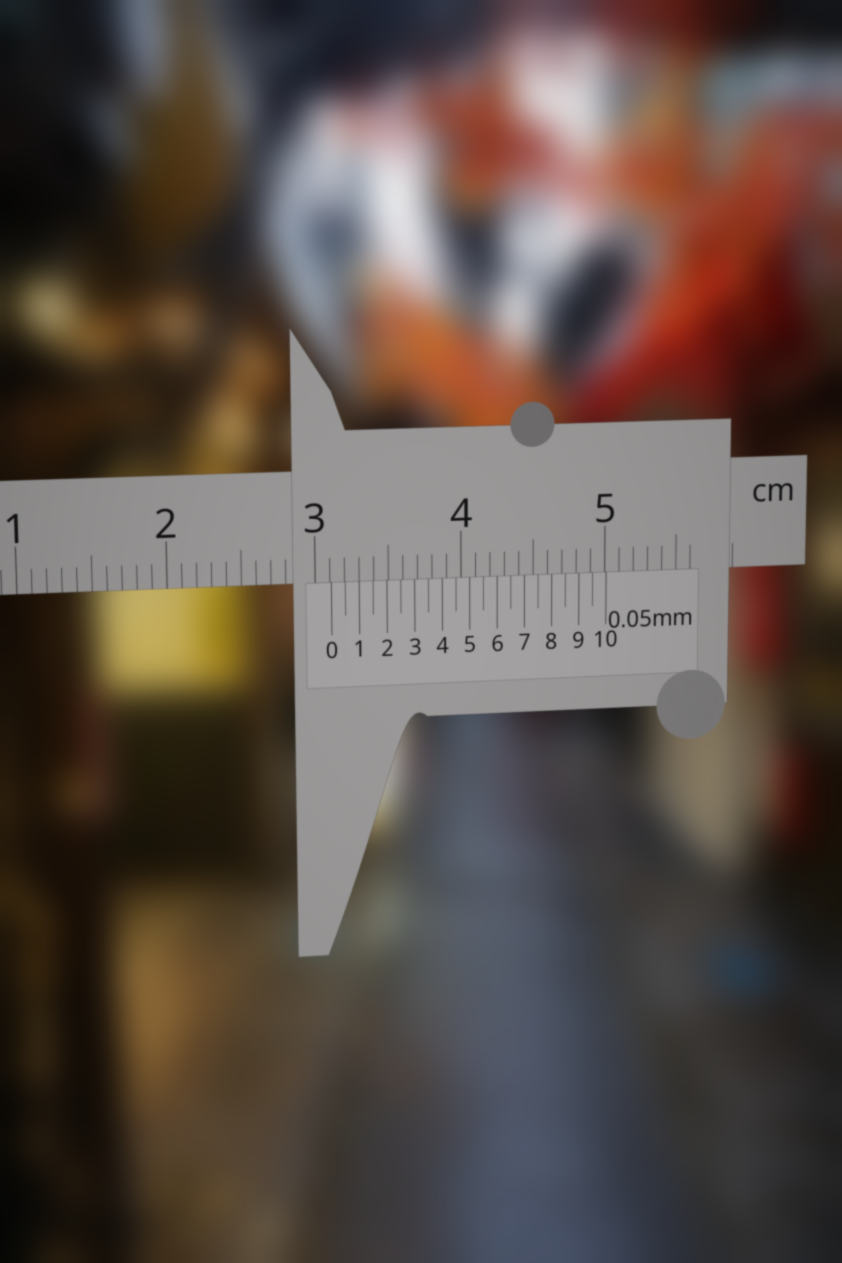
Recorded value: **31.1** mm
